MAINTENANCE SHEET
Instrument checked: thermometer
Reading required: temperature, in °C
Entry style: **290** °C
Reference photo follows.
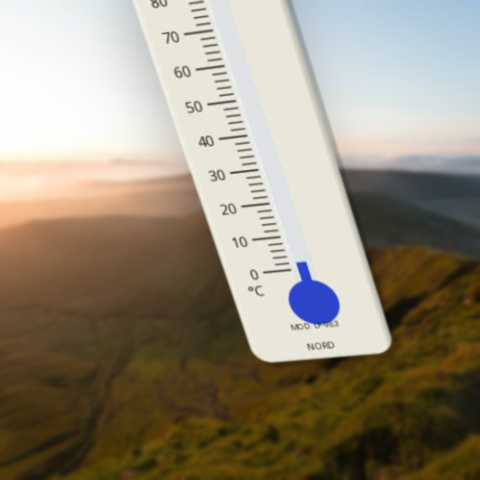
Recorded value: **2** °C
